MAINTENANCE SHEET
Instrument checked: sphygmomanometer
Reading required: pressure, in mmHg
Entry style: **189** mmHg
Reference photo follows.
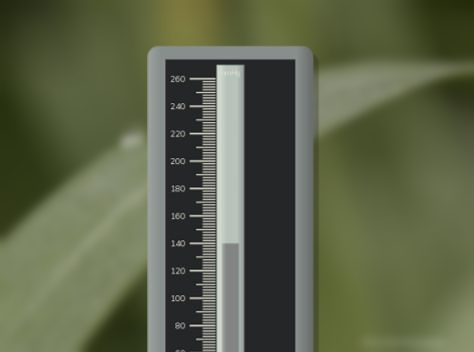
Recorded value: **140** mmHg
